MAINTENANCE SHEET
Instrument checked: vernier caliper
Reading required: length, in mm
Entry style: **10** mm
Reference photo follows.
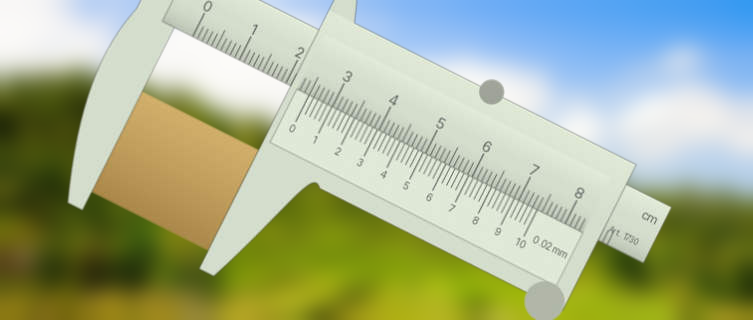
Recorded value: **25.0** mm
